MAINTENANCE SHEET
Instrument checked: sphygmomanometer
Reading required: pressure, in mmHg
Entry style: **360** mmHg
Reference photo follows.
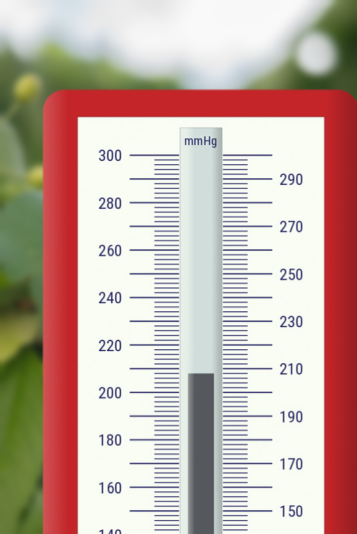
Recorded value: **208** mmHg
